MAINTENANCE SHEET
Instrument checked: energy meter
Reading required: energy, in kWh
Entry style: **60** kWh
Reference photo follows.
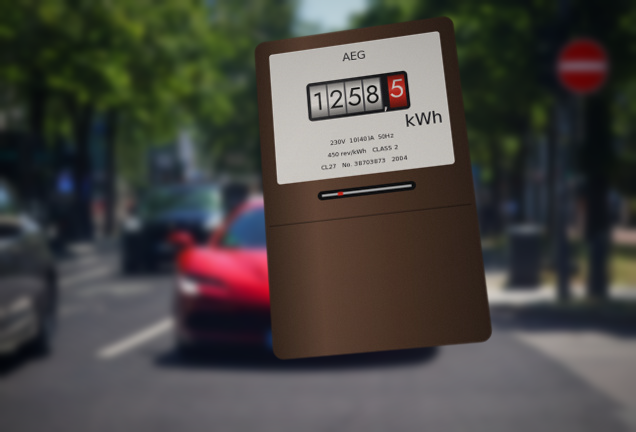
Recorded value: **1258.5** kWh
